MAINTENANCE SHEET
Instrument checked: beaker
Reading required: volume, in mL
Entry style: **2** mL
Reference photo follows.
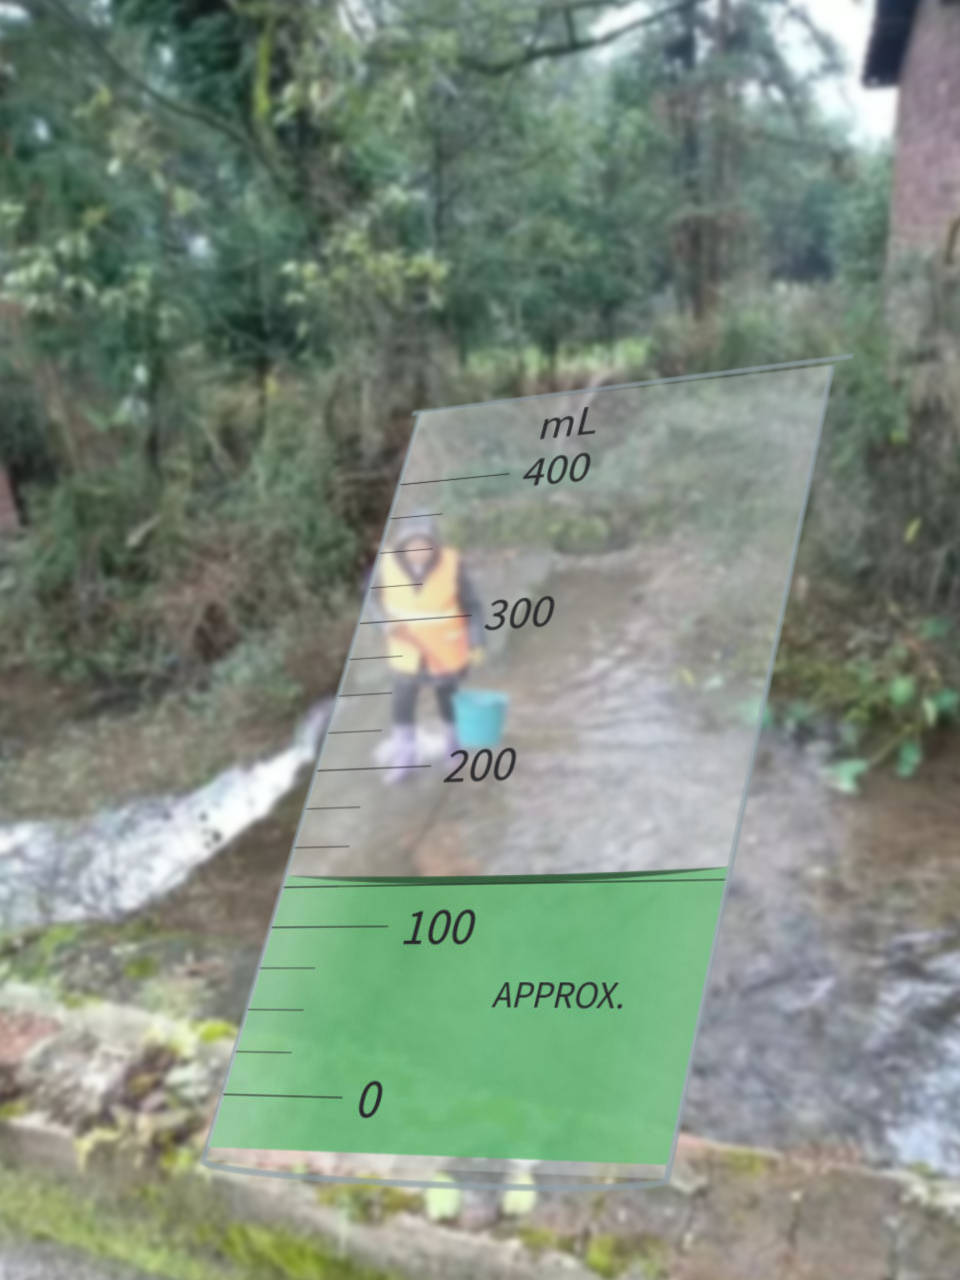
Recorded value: **125** mL
